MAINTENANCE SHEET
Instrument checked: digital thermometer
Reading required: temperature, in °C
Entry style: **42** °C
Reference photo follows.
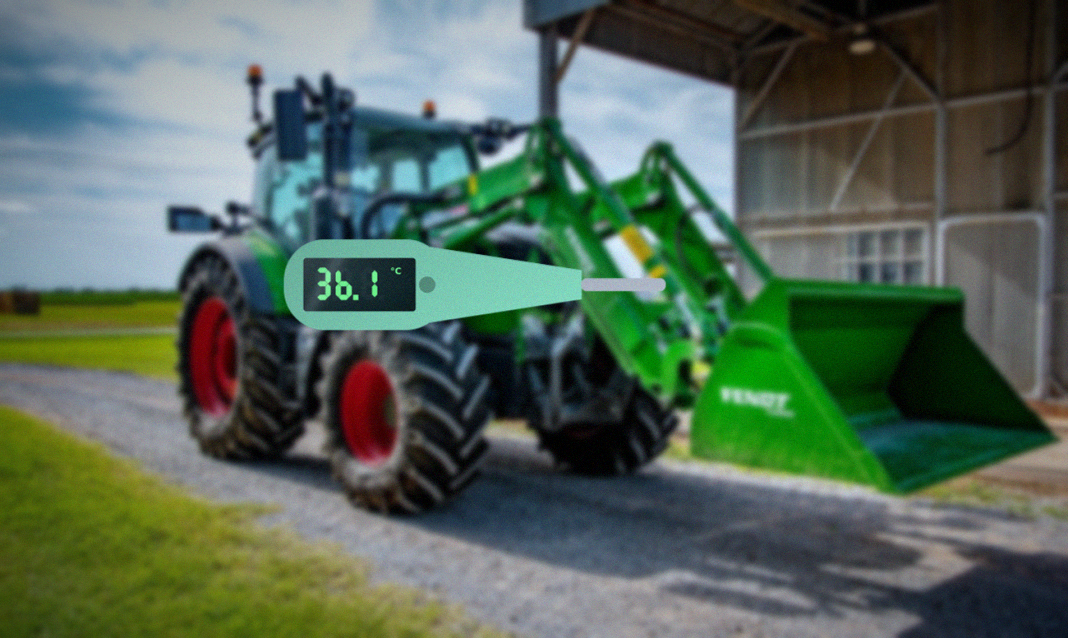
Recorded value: **36.1** °C
